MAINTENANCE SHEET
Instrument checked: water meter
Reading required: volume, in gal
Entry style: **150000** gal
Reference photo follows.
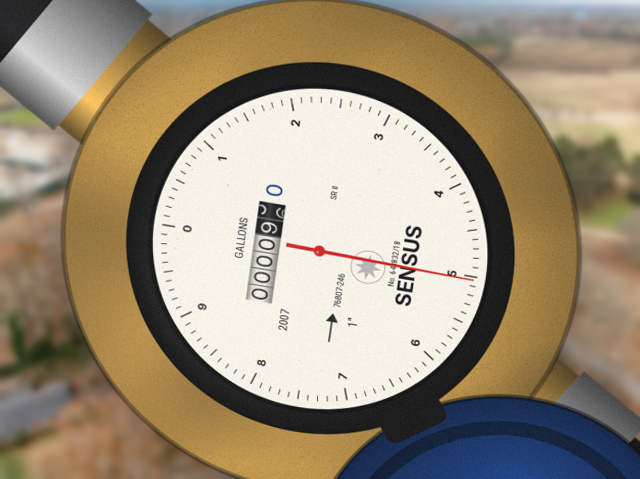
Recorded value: **955.0** gal
